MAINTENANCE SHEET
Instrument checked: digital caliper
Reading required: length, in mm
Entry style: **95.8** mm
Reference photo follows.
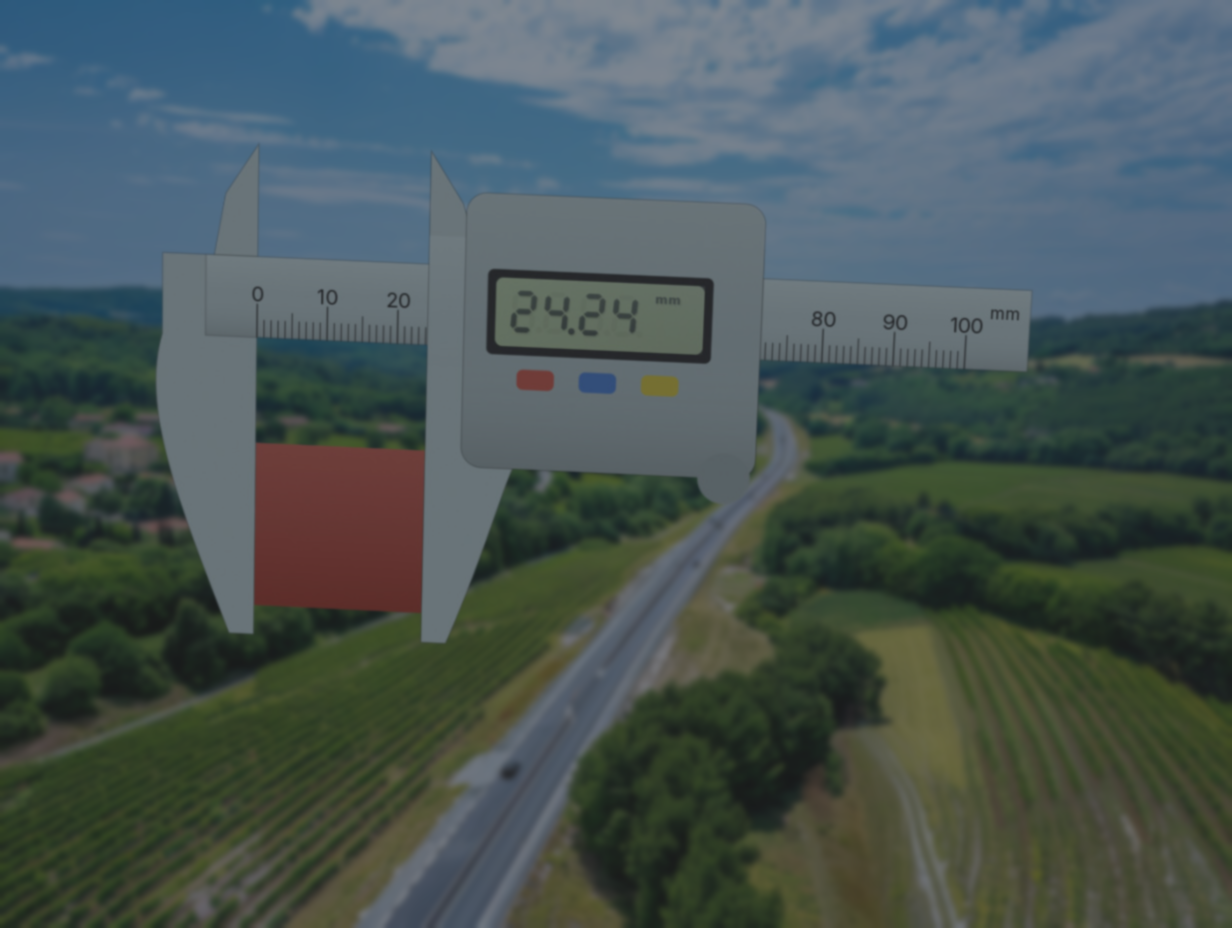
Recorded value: **24.24** mm
